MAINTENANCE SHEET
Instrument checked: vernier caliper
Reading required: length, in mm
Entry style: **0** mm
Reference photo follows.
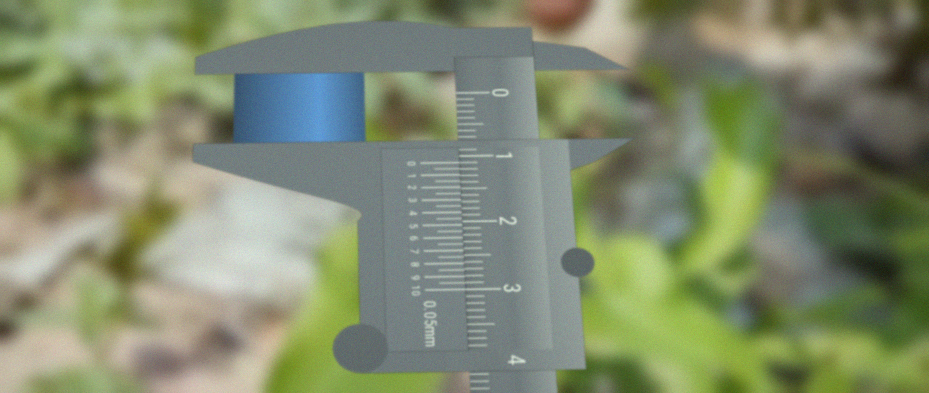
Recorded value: **11.0** mm
